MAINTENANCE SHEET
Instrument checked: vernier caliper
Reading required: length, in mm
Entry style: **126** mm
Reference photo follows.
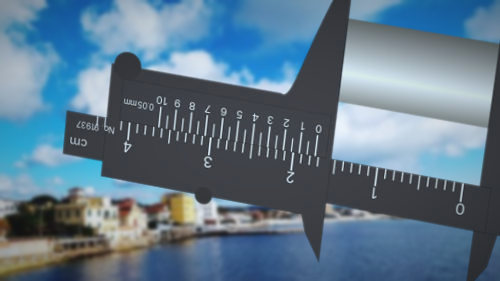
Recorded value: **17.4** mm
